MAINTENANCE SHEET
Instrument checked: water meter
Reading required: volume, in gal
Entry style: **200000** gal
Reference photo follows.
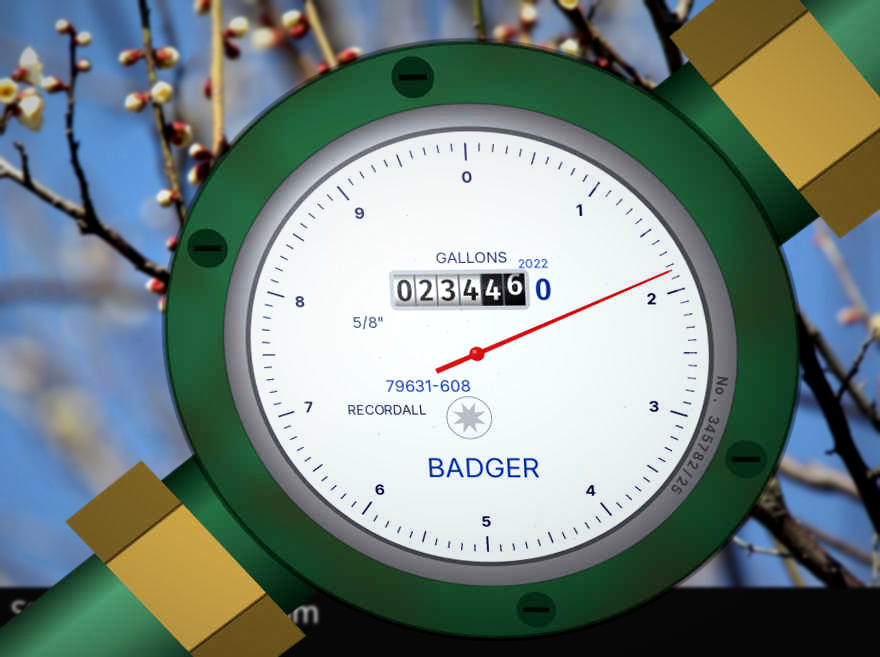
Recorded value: **234461.8** gal
